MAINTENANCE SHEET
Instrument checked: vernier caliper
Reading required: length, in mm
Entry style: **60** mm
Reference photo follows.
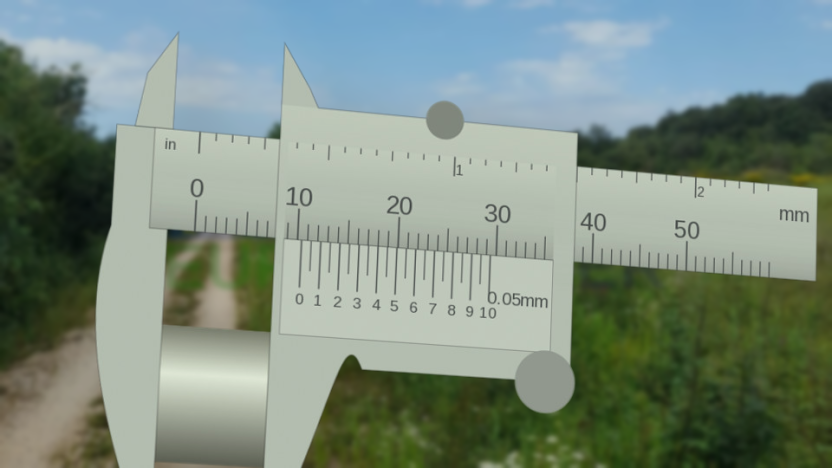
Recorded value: **10.4** mm
